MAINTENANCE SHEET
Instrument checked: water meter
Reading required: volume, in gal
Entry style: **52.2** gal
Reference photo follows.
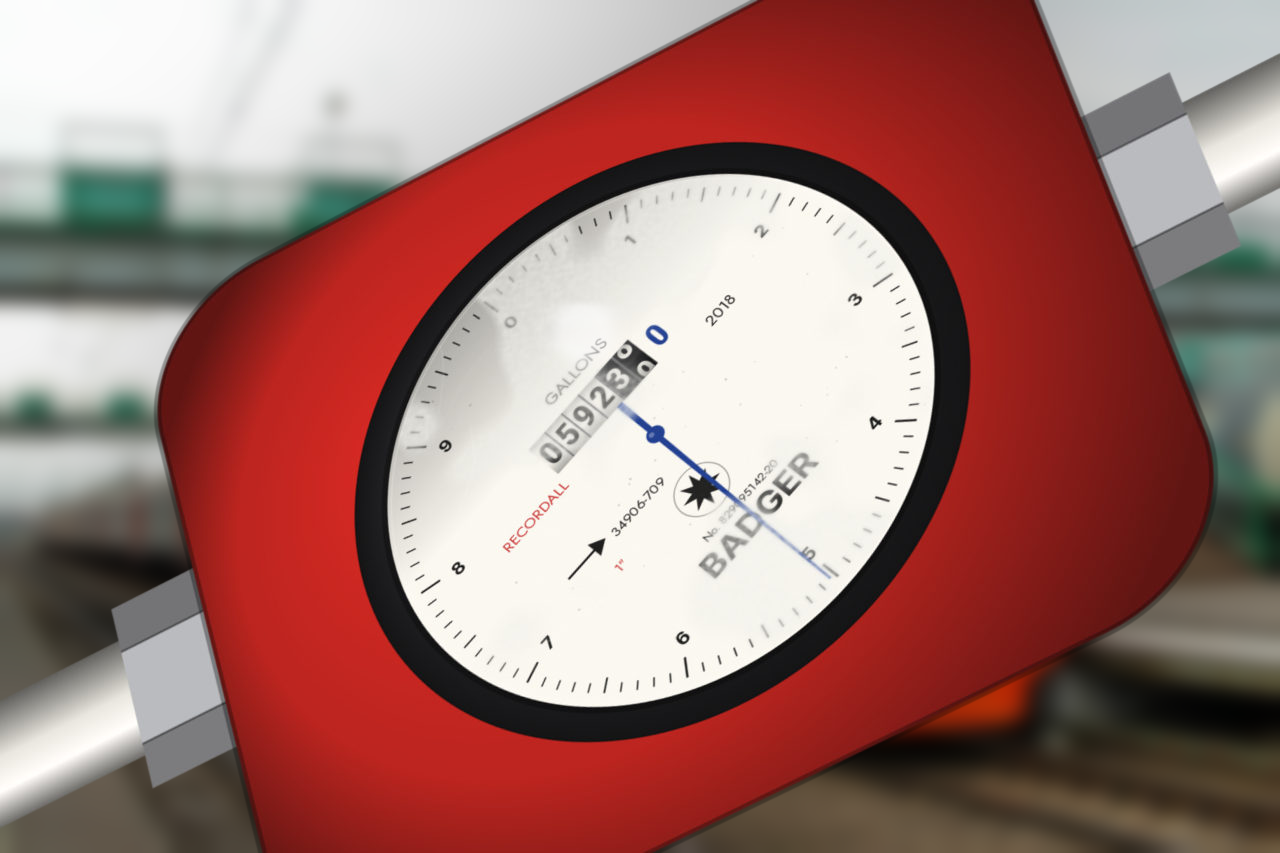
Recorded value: **592385.0** gal
